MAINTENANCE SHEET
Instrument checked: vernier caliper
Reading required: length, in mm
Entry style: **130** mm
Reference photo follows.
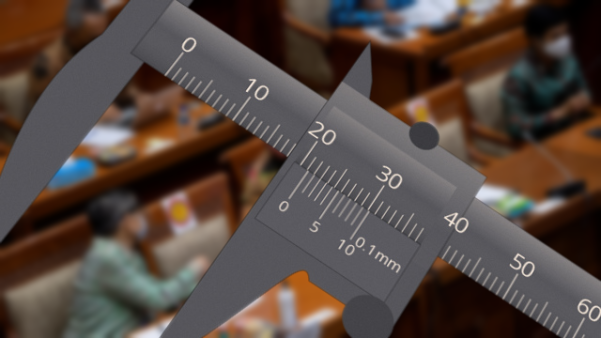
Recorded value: **21.2** mm
